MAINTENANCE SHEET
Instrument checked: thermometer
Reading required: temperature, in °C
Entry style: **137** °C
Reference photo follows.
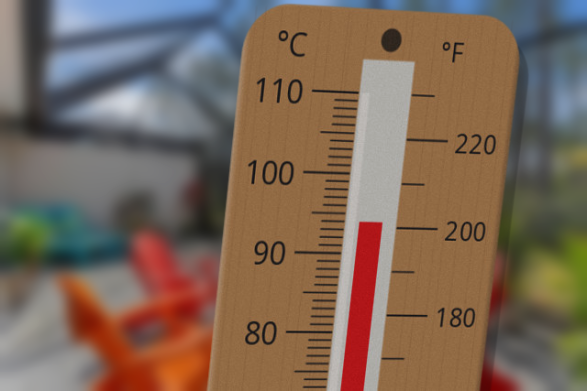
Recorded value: **94** °C
